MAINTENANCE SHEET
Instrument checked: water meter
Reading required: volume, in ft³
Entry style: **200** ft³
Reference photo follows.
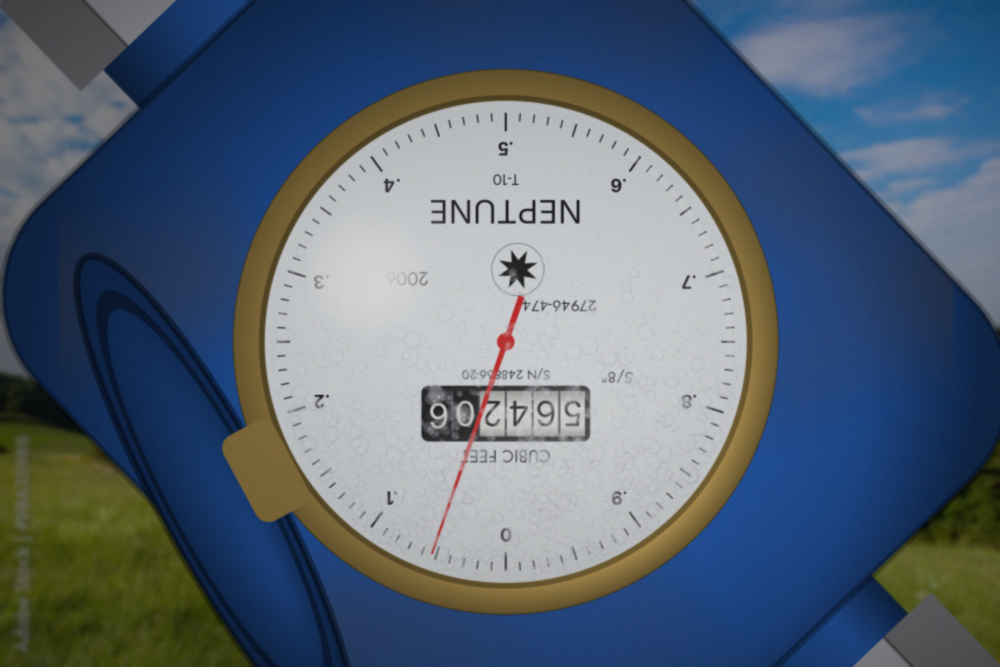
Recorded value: **564206.05** ft³
